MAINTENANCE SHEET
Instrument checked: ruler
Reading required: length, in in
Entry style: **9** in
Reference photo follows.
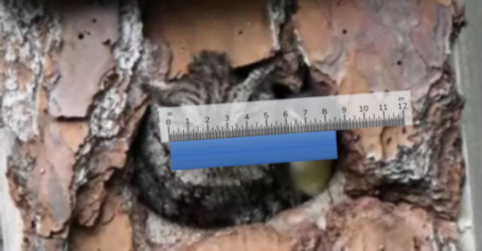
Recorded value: **8.5** in
